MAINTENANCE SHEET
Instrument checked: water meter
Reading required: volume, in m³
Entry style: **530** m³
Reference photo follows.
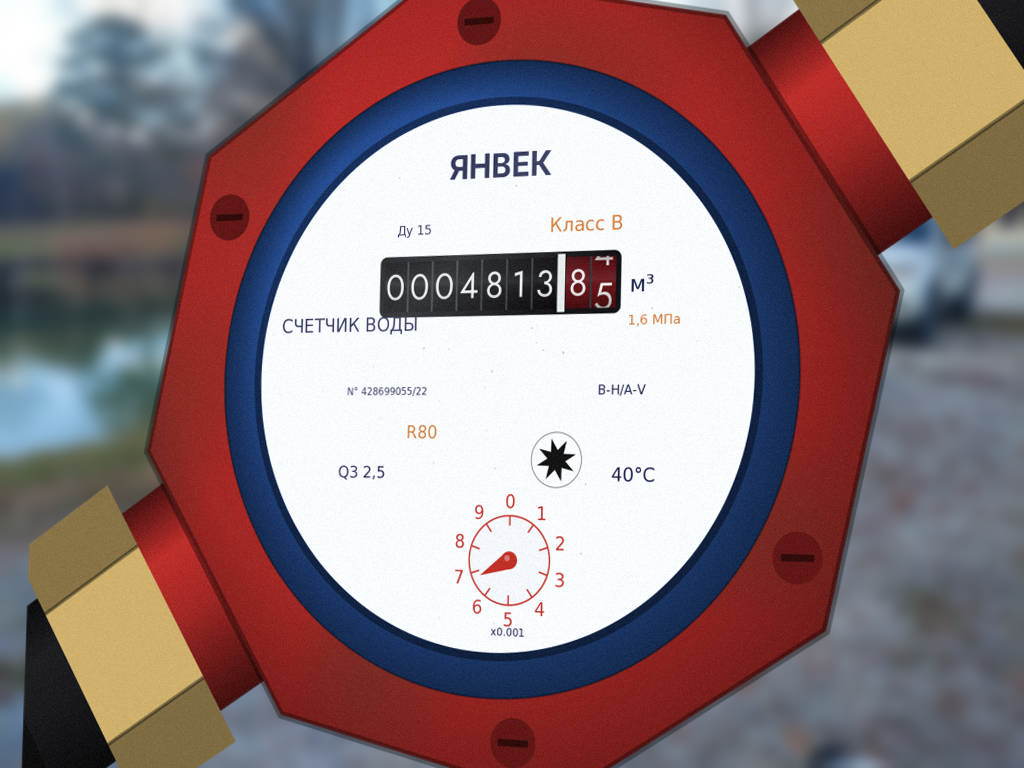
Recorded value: **4813.846** m³
